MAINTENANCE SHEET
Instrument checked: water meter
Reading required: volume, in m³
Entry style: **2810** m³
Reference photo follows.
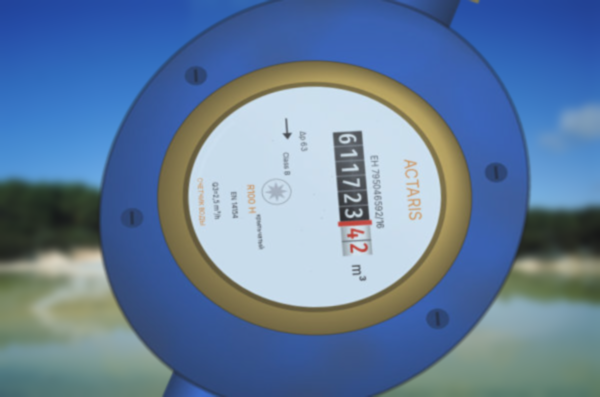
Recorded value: **611723.42** m³
